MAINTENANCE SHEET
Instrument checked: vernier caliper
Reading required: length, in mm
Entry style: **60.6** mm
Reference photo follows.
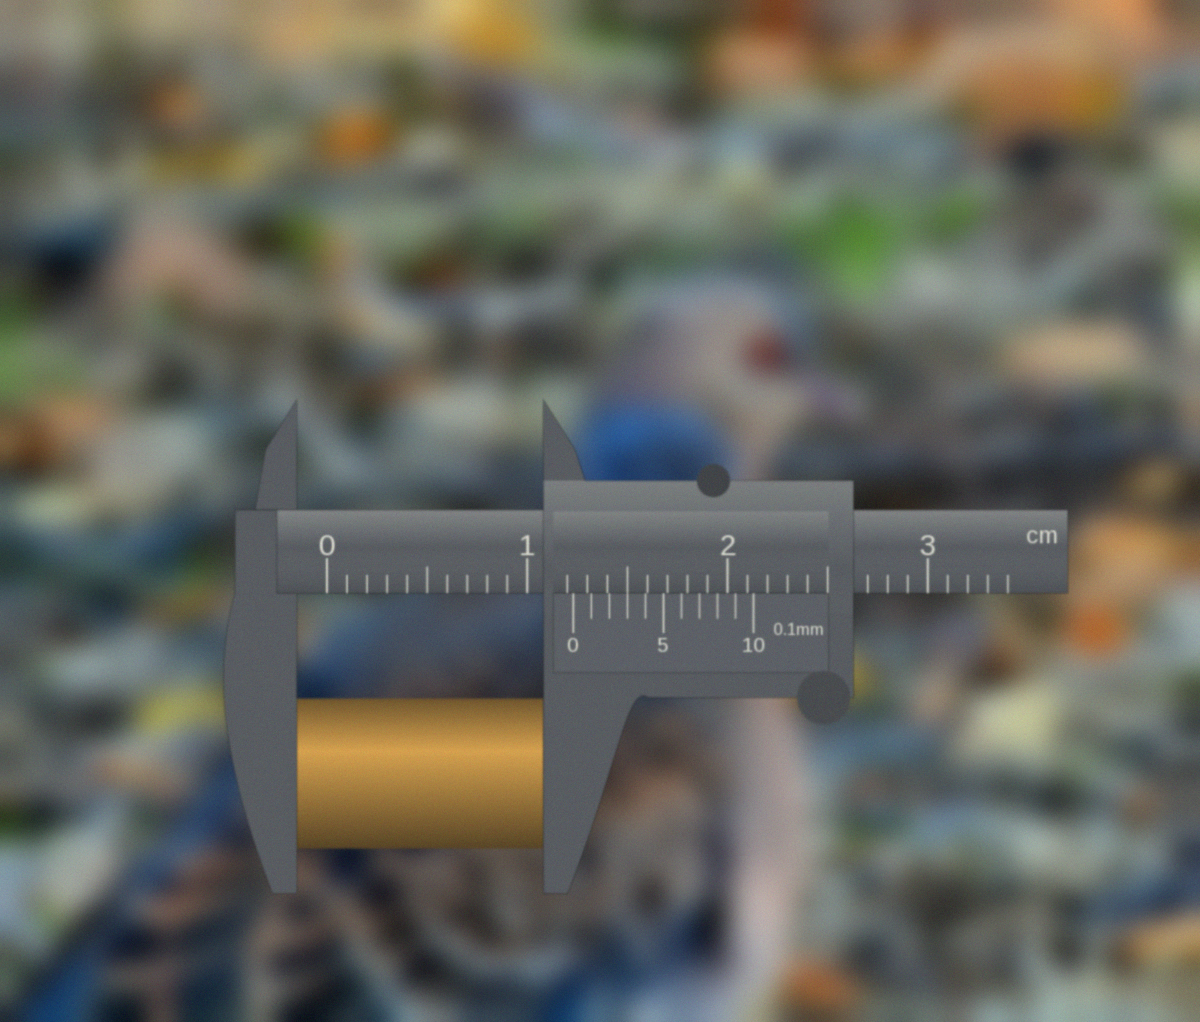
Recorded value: **12.3** mm
